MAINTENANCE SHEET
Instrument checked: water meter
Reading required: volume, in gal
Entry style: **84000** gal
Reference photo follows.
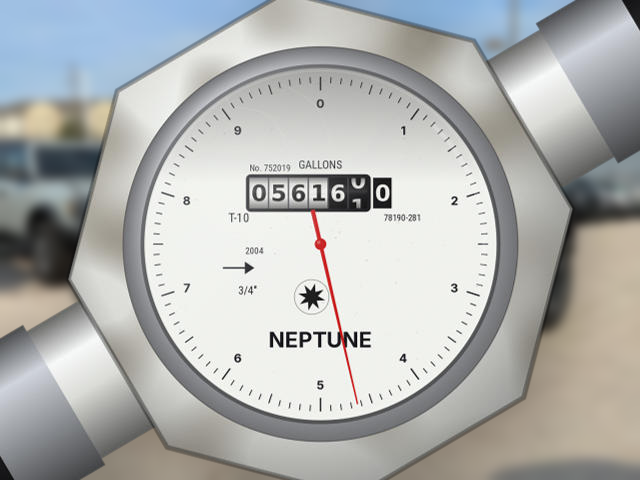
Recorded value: **561604.6** gal
